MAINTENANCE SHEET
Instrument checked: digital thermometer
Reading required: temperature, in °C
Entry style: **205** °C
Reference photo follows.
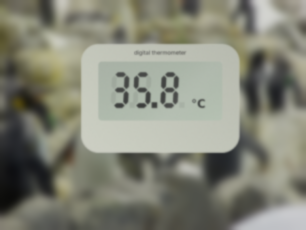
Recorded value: **35.8** °C
